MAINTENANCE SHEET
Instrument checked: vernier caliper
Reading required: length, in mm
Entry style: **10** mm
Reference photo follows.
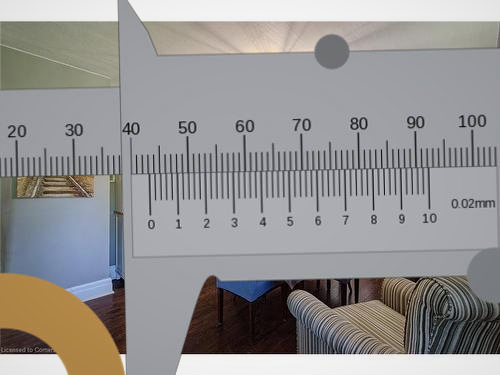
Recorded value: **43.2** mm
